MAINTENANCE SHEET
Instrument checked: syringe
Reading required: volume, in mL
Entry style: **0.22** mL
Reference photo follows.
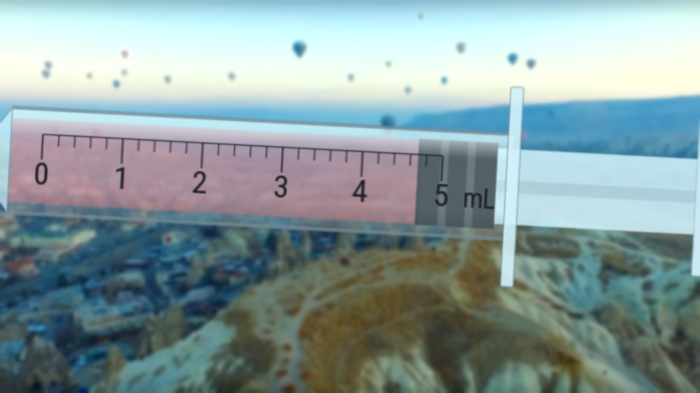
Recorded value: **4.7** mL
